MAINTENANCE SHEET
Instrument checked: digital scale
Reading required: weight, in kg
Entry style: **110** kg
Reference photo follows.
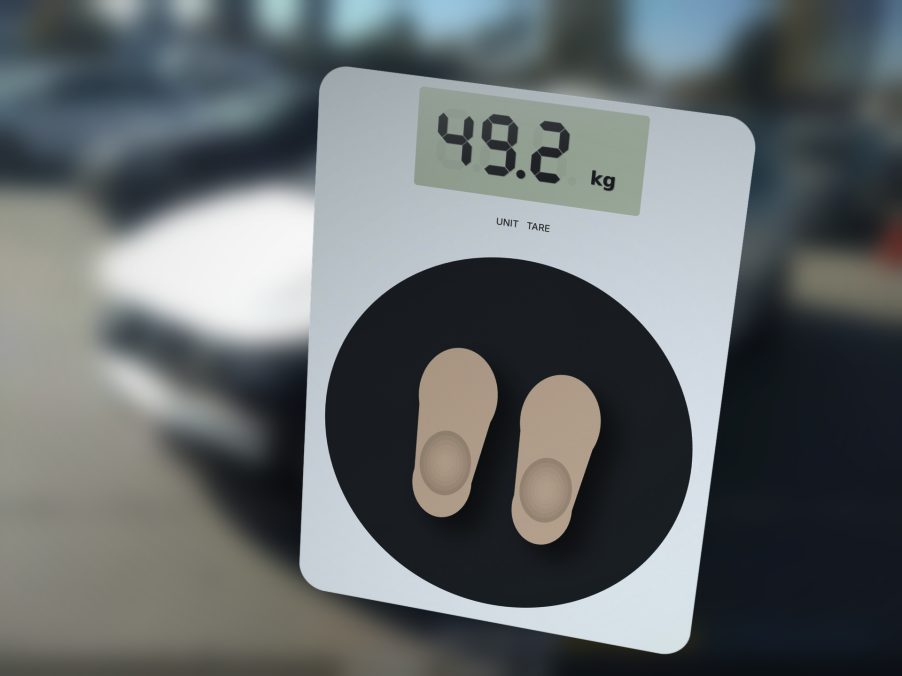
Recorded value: **49.2** kg
